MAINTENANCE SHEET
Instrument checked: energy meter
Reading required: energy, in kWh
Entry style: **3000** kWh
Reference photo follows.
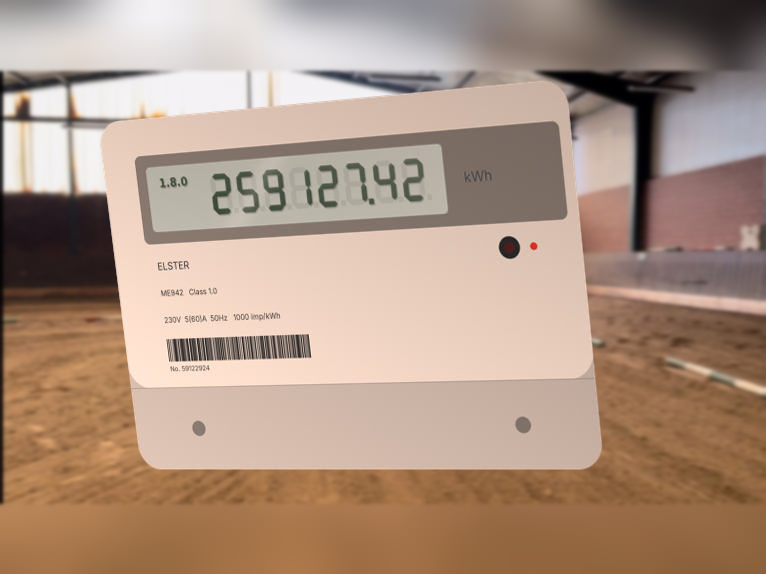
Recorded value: **259127.42** kWh
